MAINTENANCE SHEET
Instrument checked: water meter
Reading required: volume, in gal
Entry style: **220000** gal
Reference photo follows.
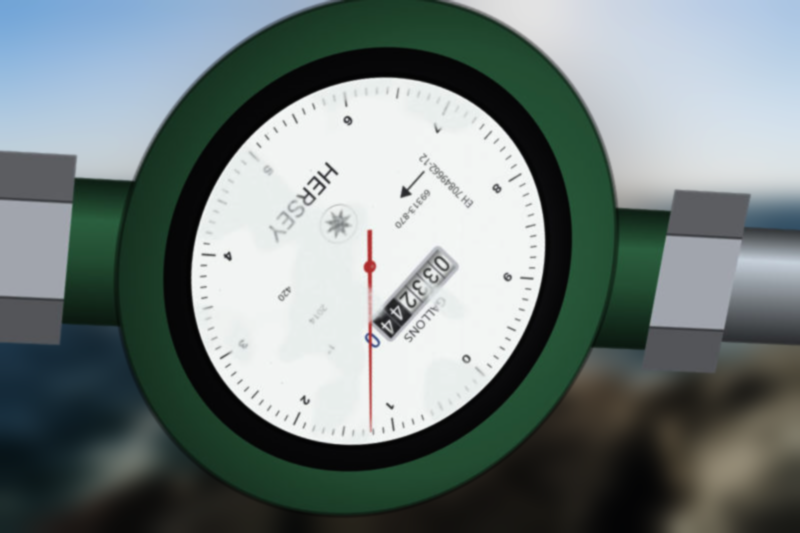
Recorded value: **332441.2** gal
